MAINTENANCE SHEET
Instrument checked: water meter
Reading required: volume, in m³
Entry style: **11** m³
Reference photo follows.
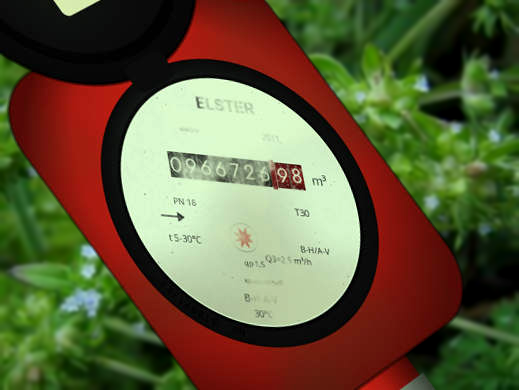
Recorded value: **966726.98** m³
